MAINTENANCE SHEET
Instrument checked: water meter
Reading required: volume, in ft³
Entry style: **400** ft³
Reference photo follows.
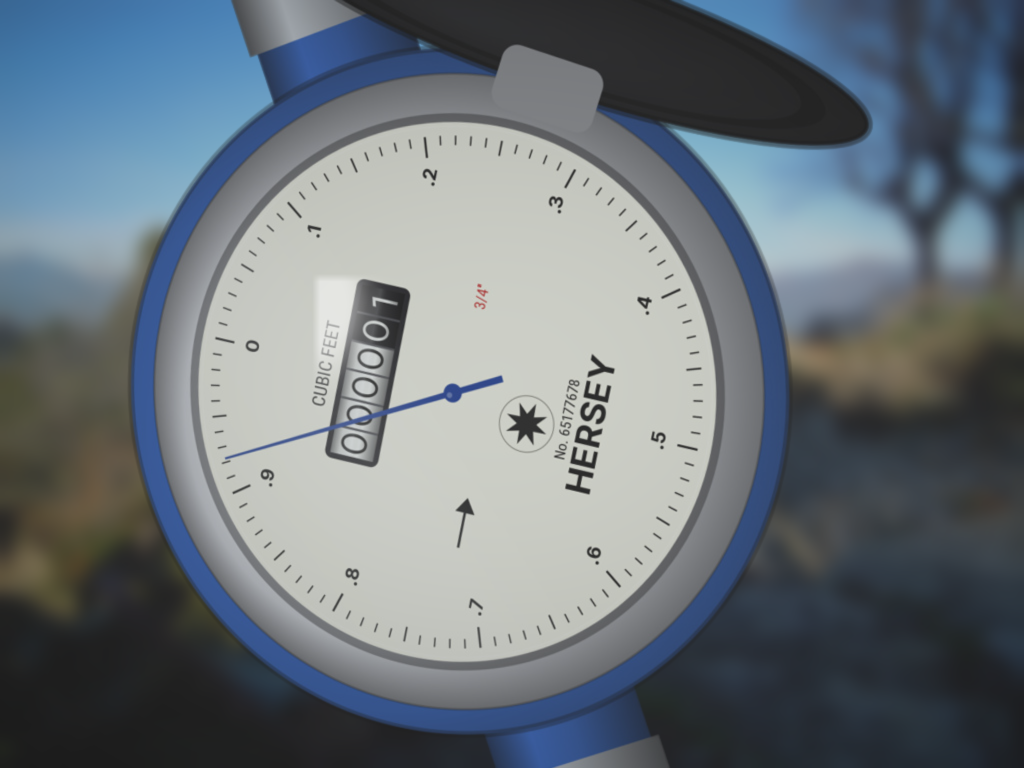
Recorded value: **0.92** ft³
